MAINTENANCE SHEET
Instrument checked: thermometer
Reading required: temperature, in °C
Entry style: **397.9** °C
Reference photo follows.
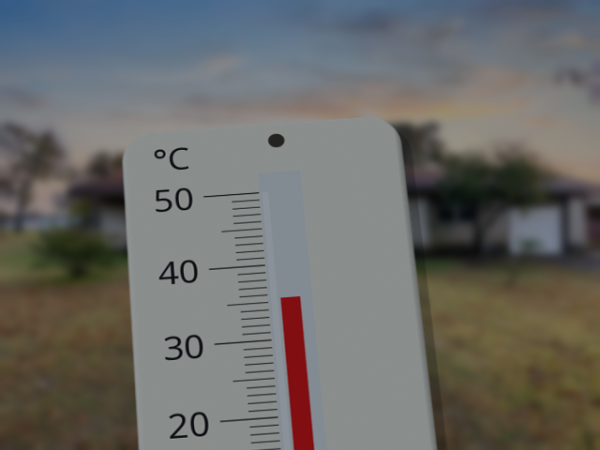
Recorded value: **35.5** °C
